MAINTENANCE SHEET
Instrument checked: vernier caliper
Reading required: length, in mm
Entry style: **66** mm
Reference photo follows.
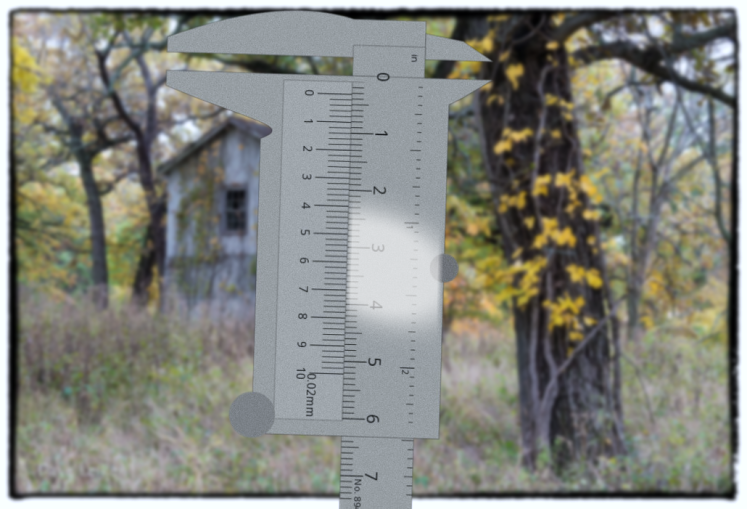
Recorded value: **3.2** mm
